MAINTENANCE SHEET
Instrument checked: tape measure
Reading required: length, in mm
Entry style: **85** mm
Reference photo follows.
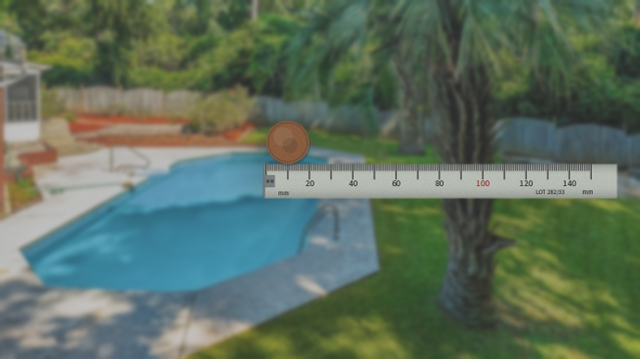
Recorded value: **20** mm
